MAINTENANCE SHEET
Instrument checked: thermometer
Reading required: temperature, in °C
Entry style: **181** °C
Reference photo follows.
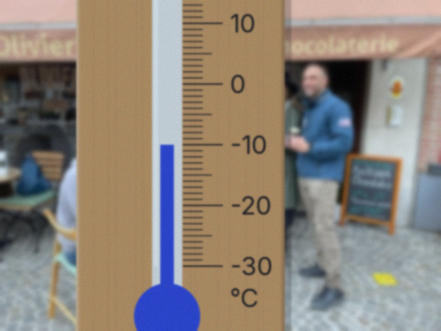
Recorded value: **-10** °C
